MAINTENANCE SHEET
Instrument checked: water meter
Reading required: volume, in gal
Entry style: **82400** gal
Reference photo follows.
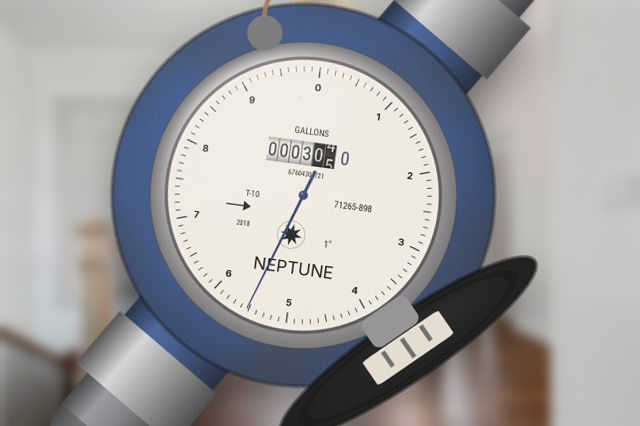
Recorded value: **3045.5** gal
